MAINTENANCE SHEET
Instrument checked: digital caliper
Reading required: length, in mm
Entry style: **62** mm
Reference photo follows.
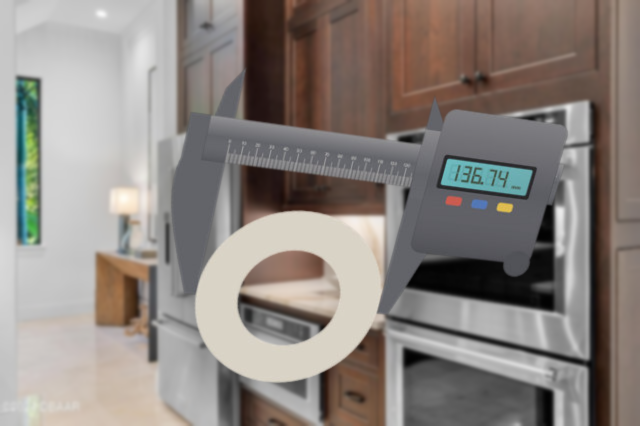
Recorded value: **136.74** mm
